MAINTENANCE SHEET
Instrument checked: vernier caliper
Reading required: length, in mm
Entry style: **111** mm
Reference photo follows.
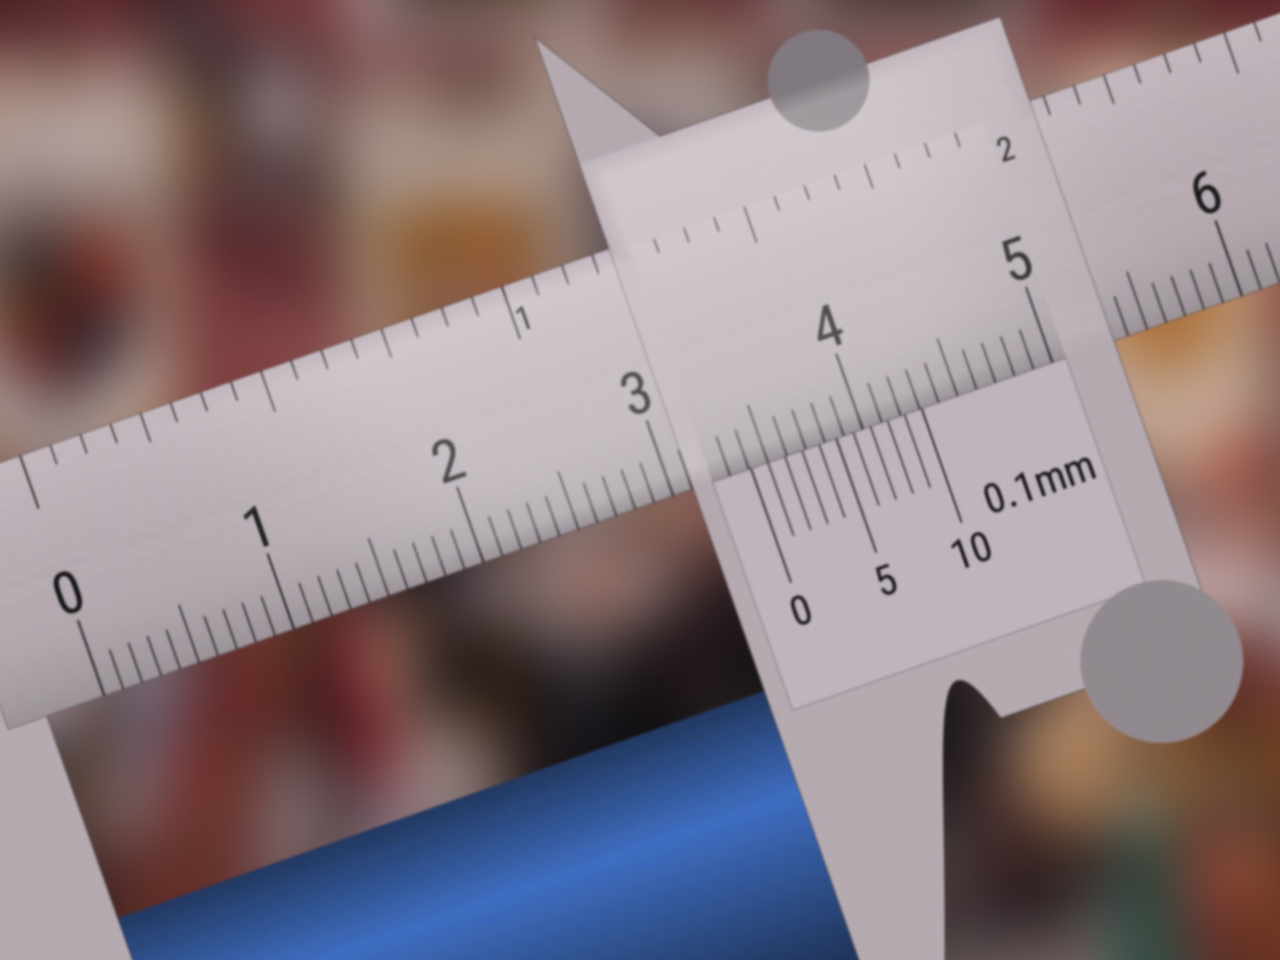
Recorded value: **34.1** mm
